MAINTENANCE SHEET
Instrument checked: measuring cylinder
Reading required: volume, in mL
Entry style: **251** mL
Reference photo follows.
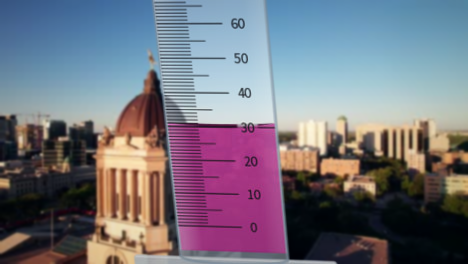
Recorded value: **30** mL
